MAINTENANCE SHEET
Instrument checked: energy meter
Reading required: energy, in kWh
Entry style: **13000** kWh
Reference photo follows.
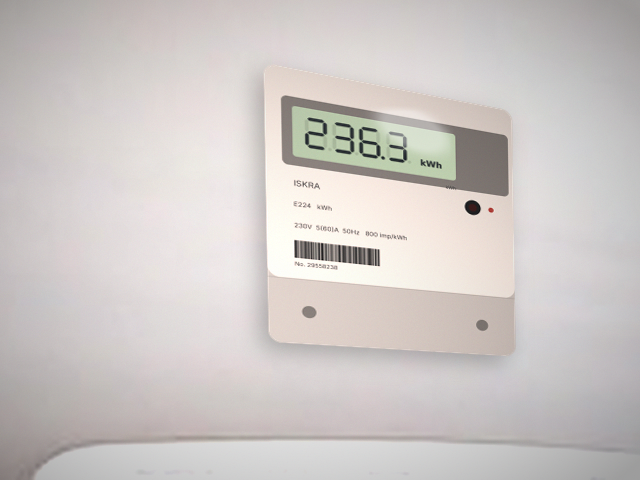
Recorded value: **236.3** kWh
